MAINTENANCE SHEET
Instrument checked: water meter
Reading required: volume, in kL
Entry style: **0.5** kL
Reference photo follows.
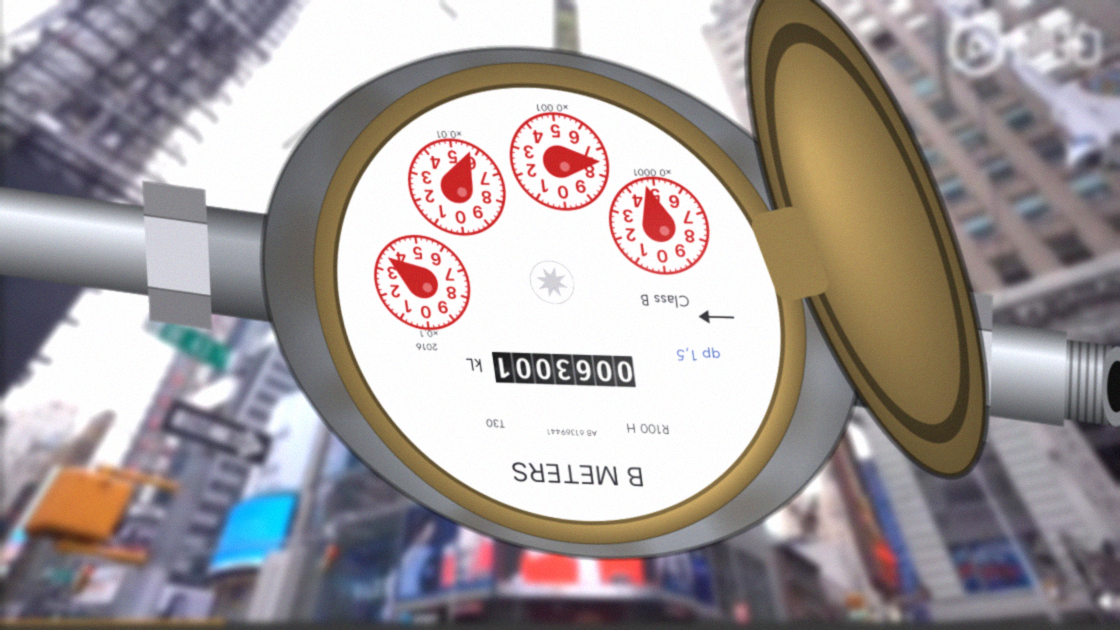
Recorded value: **63001.3574** kL
